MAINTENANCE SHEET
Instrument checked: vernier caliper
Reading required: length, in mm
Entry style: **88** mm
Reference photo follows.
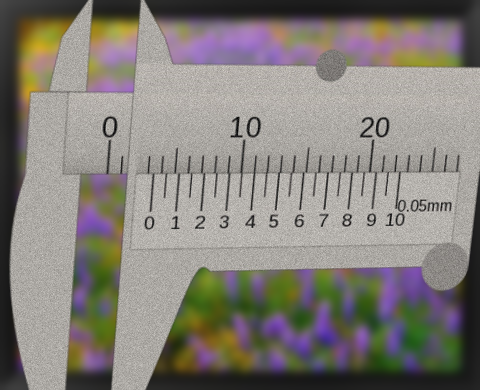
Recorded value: **3.4** mm
